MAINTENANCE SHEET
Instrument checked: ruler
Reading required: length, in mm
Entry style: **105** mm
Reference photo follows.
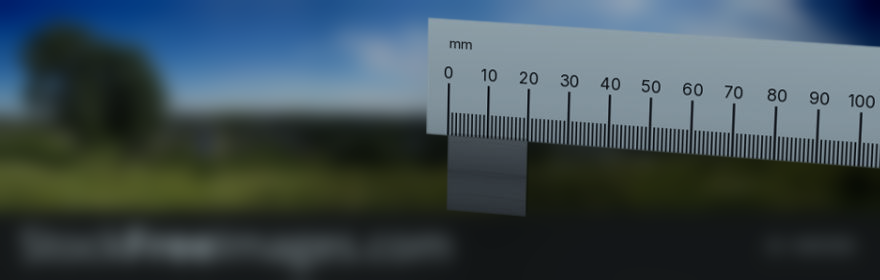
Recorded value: **20** mm
